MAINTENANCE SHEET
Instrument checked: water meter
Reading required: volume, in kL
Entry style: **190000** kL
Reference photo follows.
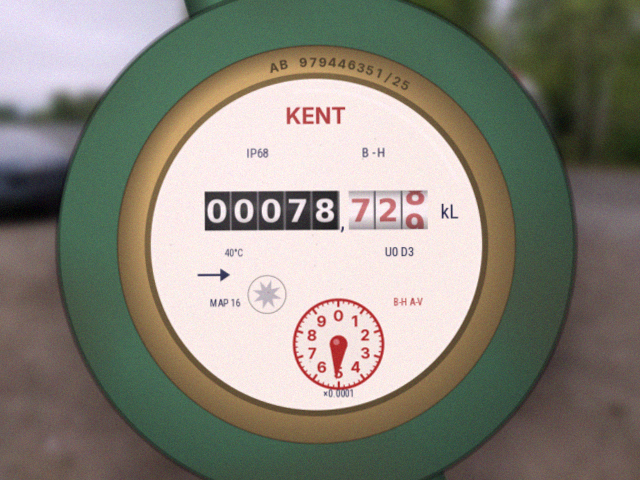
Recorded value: **78.7285** kL
